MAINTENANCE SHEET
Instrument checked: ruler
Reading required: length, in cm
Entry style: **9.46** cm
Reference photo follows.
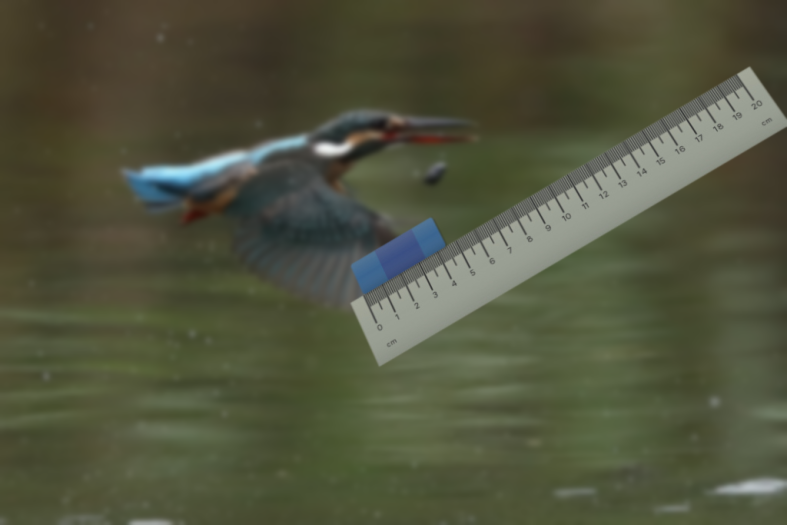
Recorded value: **4.5** cm
